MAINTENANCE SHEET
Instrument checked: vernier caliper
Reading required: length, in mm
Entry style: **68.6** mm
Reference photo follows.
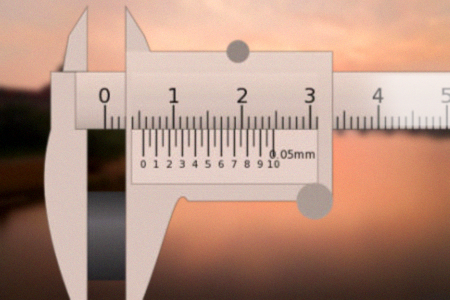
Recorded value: **5.6** mm
